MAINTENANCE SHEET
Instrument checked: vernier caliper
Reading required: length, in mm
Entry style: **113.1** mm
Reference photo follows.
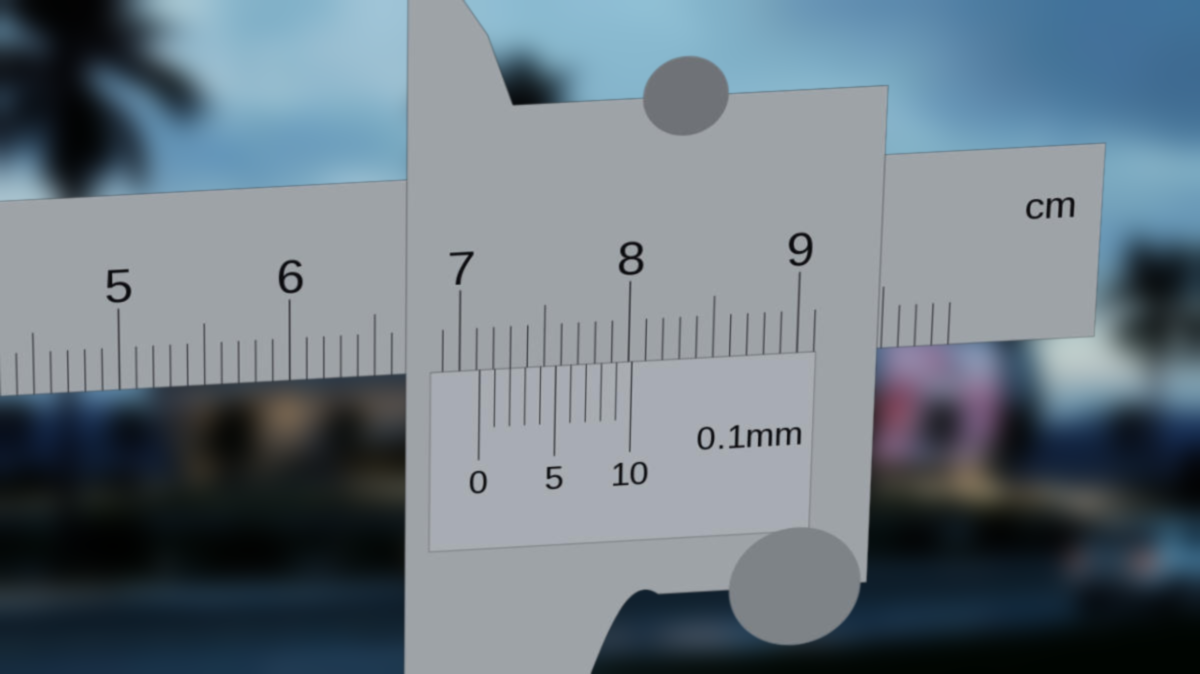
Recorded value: **71.2** mm
